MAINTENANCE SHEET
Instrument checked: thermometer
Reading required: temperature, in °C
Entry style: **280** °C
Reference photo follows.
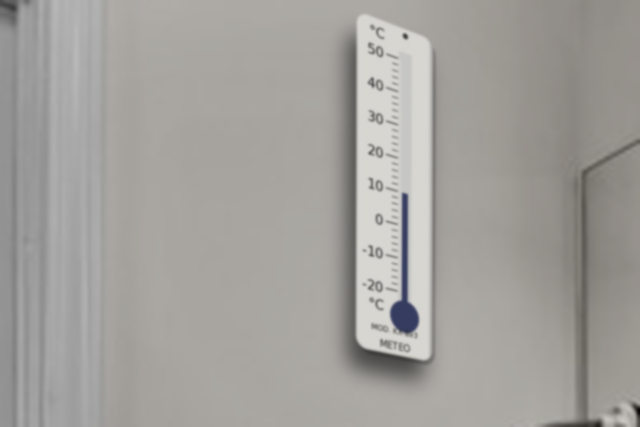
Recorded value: **10** °C
